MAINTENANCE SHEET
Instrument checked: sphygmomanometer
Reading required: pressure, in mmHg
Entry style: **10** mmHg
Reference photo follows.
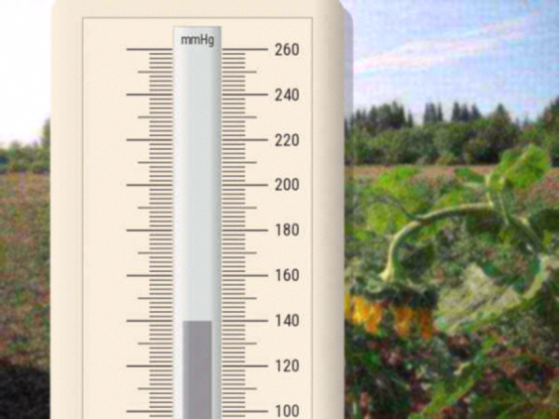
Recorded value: **140** mmHg
